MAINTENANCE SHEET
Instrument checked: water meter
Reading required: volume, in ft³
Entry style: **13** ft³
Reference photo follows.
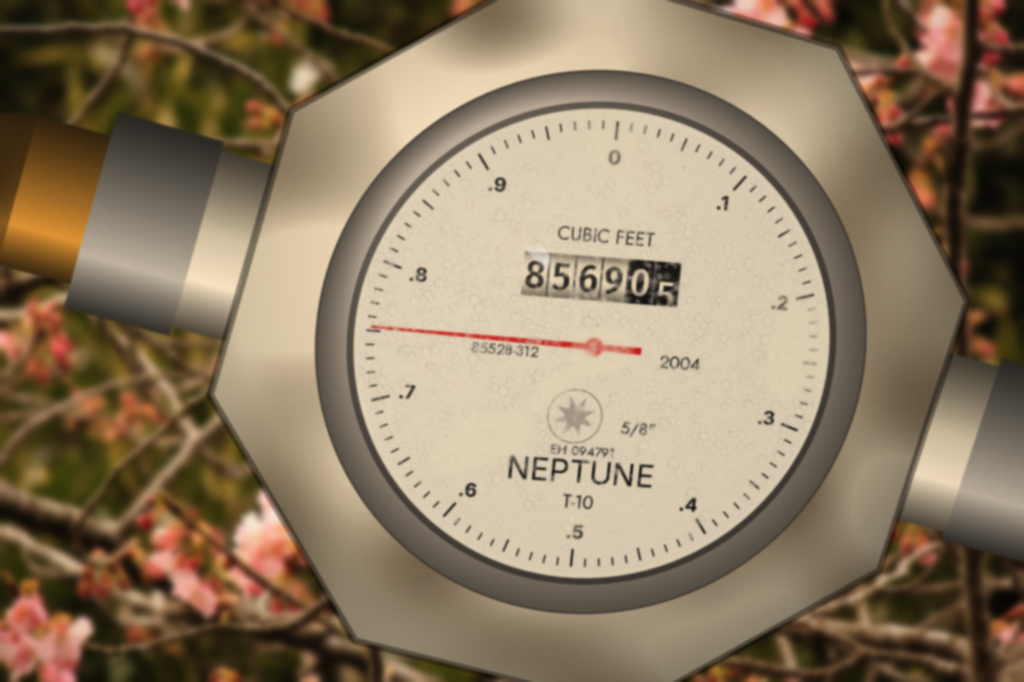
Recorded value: **856904.75** ft³
